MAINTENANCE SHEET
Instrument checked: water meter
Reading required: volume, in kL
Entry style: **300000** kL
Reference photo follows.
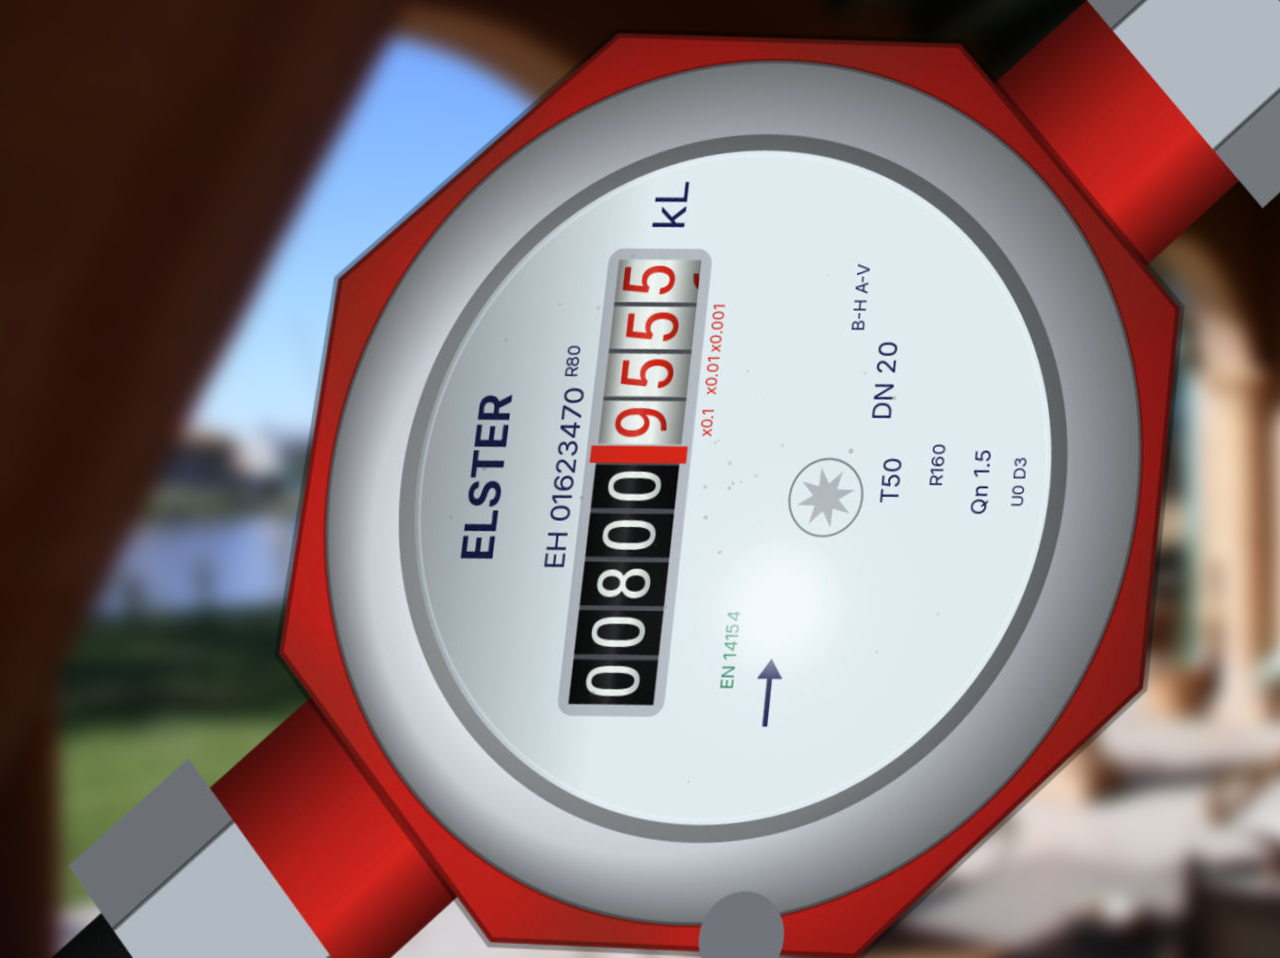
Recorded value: **800.9555** kL
